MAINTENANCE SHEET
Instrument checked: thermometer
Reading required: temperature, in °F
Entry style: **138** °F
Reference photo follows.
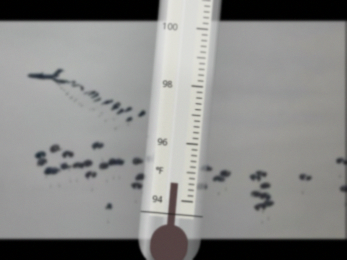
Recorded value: **94.6** °F
